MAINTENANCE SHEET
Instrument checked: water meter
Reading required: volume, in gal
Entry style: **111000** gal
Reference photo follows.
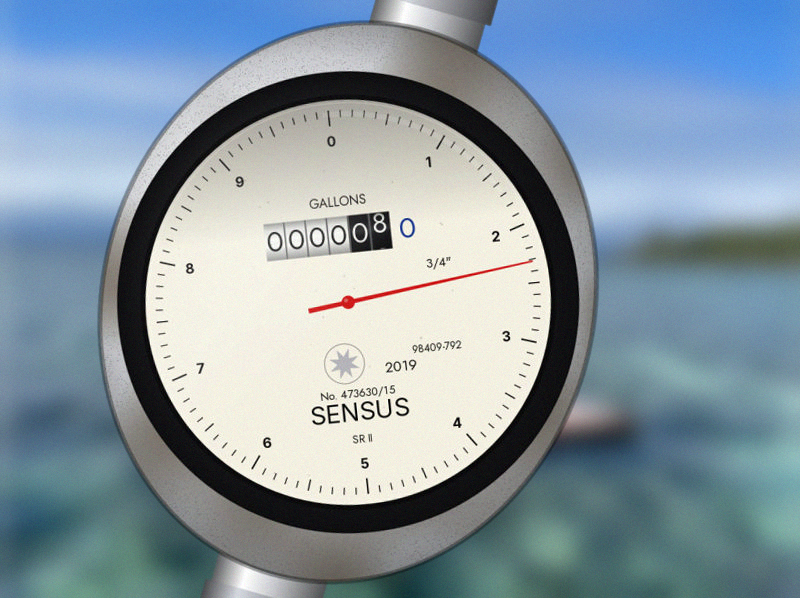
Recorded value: **82.3** gal
